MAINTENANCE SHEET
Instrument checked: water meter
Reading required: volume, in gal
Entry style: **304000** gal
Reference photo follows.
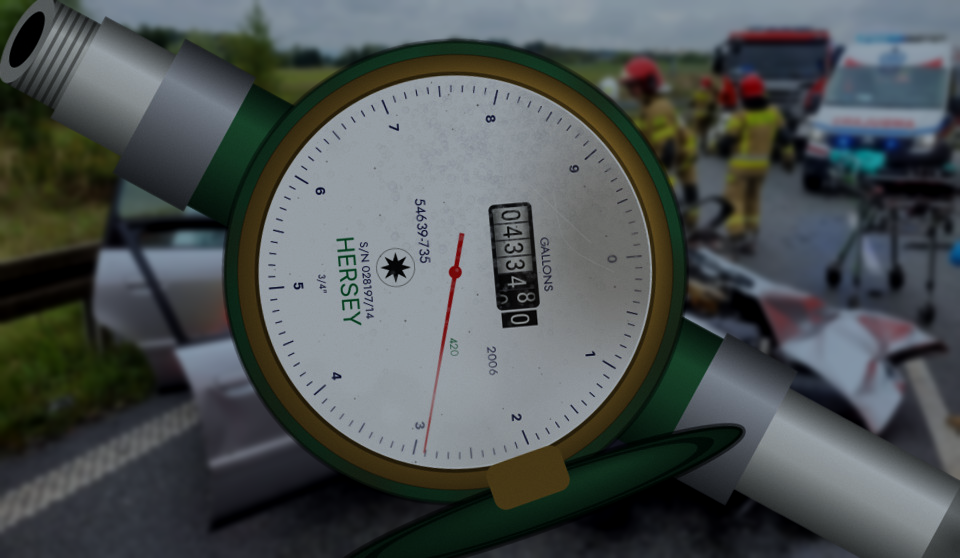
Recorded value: **433482.9** gal
